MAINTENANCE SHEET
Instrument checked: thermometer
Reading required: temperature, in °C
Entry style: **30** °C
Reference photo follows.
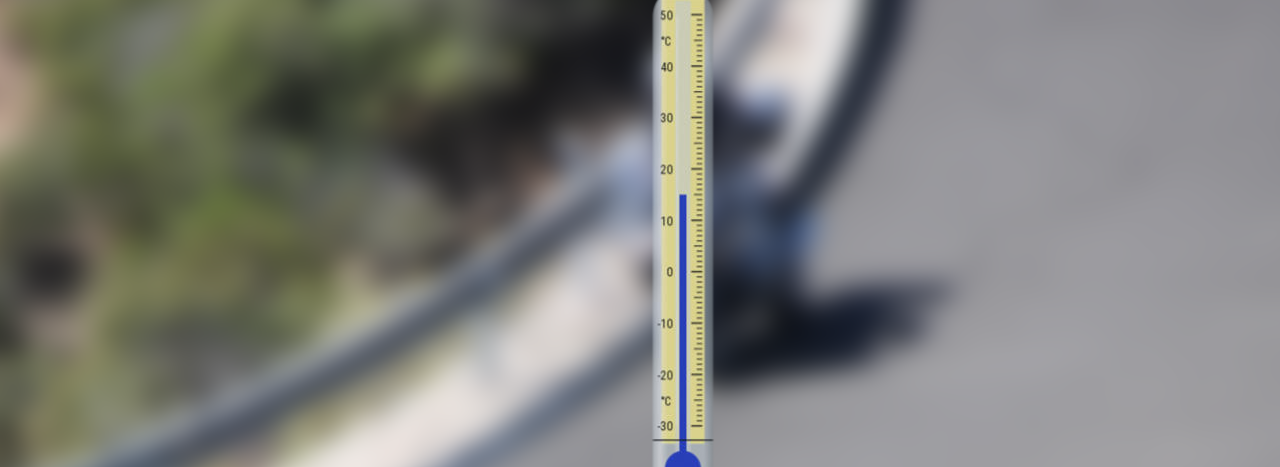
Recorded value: **15** °C
